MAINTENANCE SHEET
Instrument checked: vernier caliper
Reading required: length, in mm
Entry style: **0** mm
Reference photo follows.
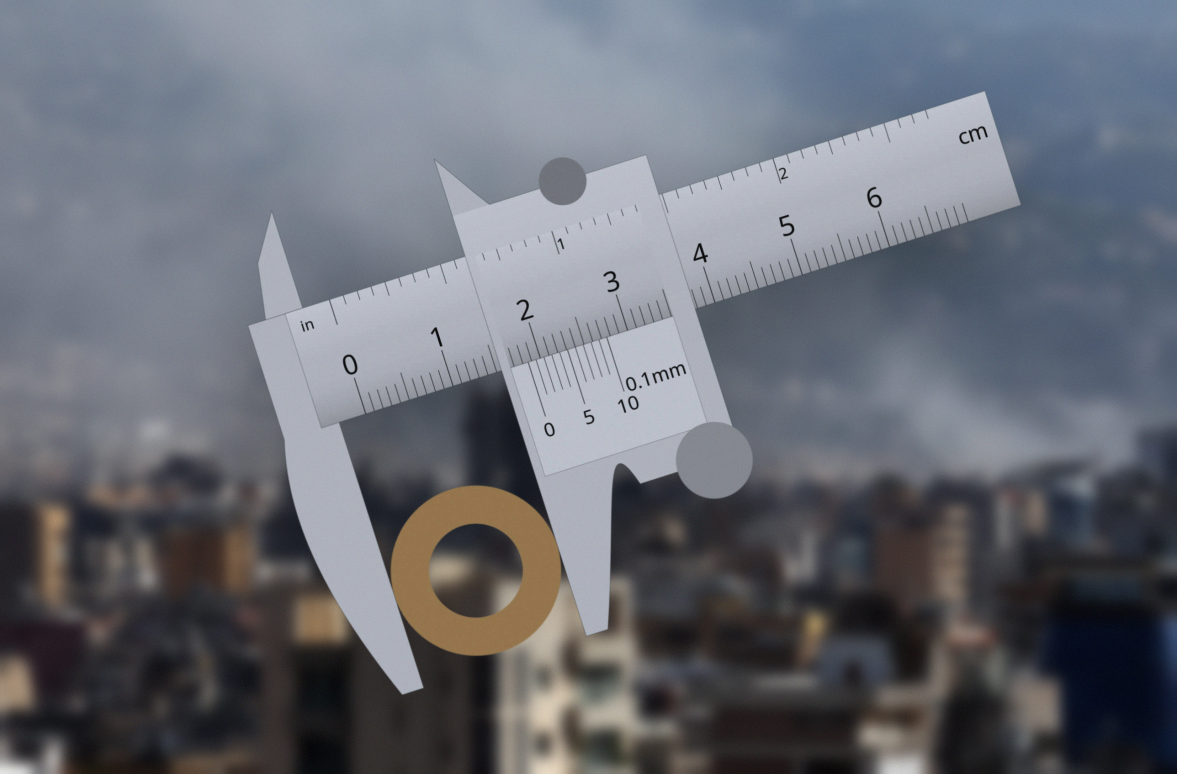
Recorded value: **18.6** mm
